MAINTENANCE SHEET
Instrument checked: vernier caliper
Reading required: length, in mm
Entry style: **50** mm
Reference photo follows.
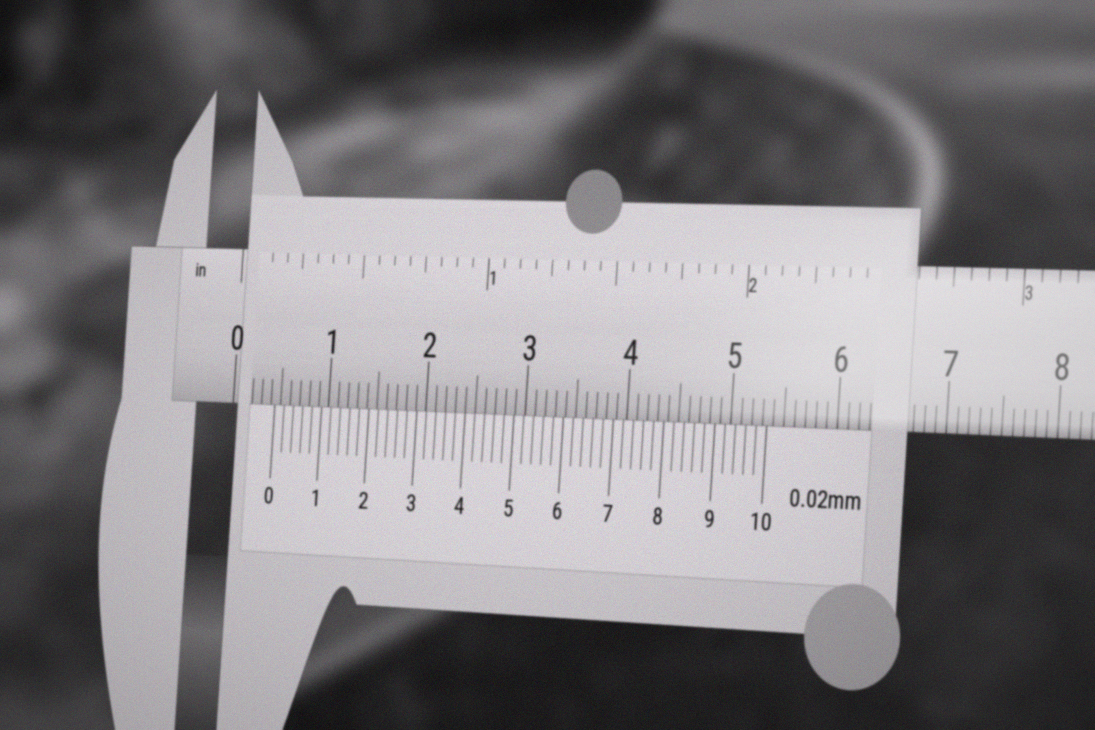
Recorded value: **4.4** mm
